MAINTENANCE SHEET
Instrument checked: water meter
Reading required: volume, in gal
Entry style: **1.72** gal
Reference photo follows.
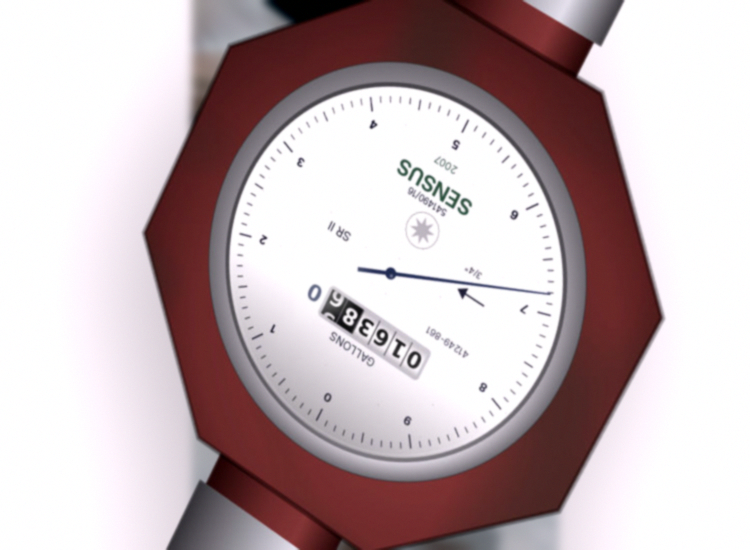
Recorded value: **163856.8** gal
